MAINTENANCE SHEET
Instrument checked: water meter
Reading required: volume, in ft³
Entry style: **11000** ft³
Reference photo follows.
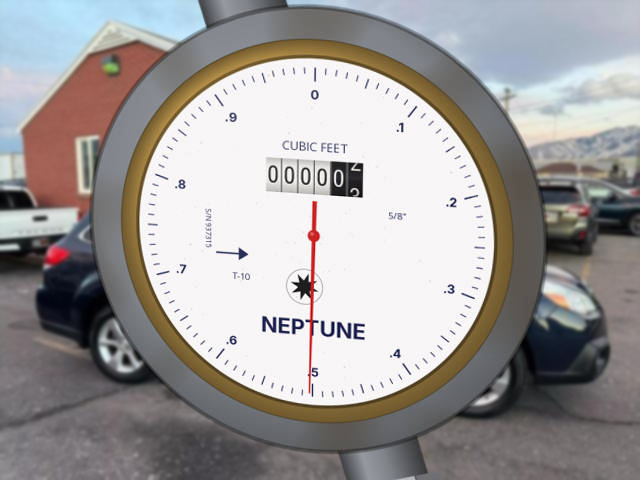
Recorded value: **2.50** ft³
